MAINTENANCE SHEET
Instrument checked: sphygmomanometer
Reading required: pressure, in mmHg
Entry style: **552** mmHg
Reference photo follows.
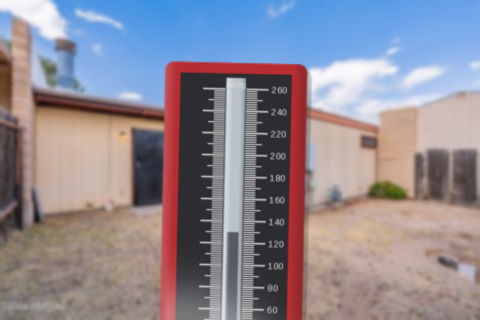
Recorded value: **130** mmHg
